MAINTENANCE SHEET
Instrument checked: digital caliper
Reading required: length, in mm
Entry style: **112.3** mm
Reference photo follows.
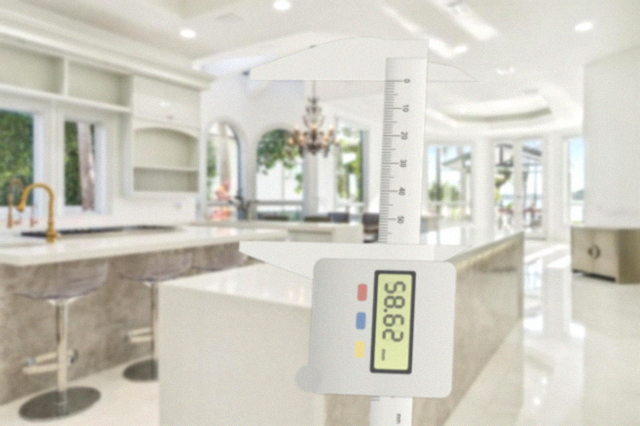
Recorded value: **58.62** mm
